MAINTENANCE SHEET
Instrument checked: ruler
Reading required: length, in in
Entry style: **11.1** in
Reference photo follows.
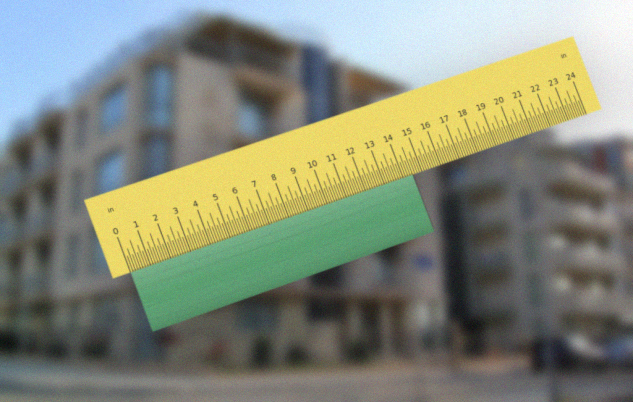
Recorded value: **14.5** in
